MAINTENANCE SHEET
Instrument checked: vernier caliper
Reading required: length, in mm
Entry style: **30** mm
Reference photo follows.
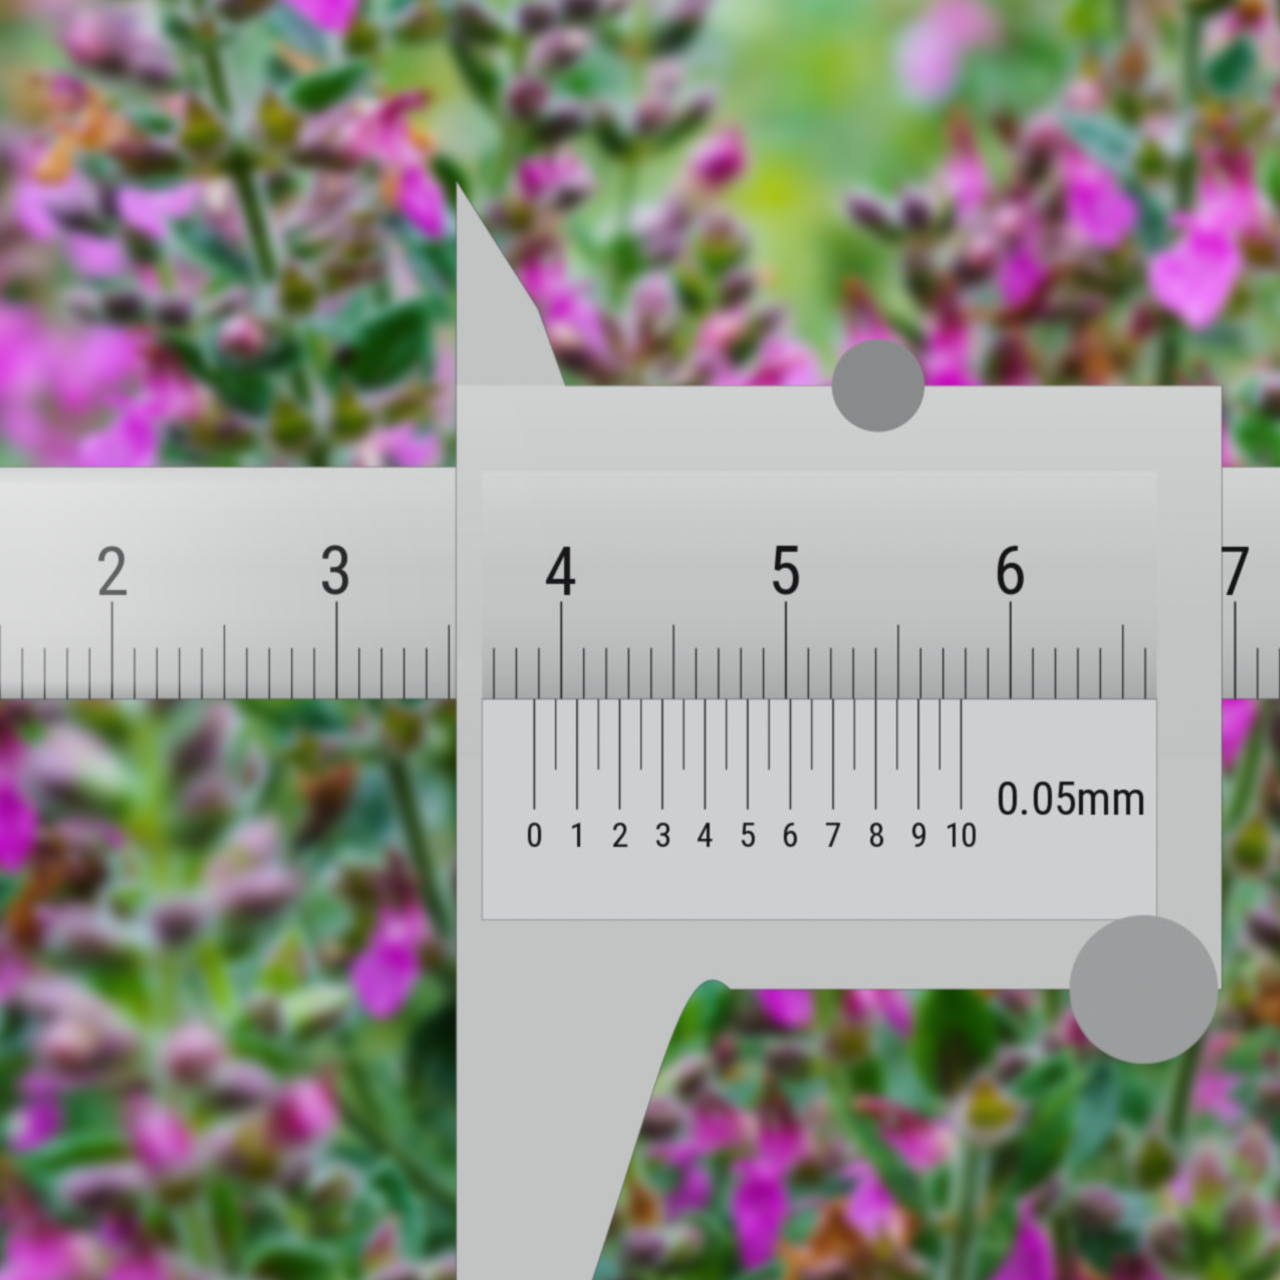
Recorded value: **38.8** mm
